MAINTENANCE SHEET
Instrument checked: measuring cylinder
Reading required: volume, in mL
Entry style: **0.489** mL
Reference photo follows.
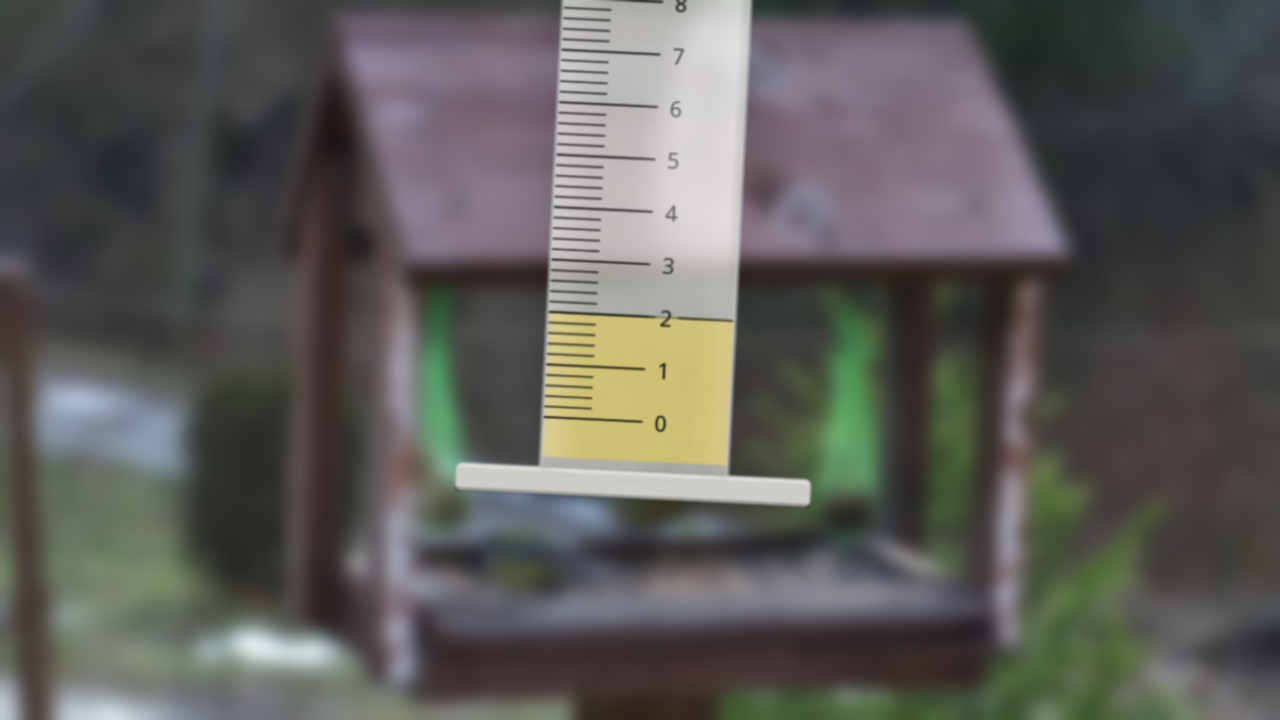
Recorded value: **2** mL
